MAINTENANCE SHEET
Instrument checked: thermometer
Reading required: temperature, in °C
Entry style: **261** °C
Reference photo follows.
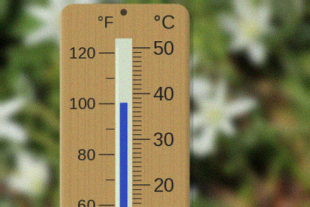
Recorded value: **38** °C
